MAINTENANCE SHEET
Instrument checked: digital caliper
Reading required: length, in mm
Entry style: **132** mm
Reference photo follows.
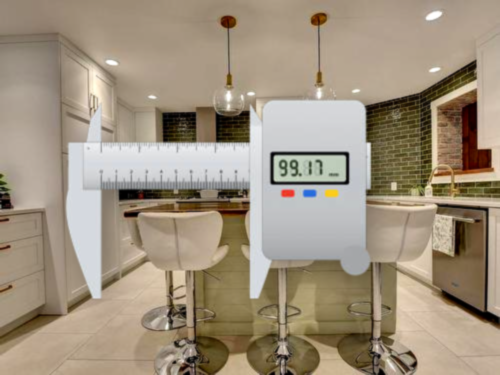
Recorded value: **99.17** mm
